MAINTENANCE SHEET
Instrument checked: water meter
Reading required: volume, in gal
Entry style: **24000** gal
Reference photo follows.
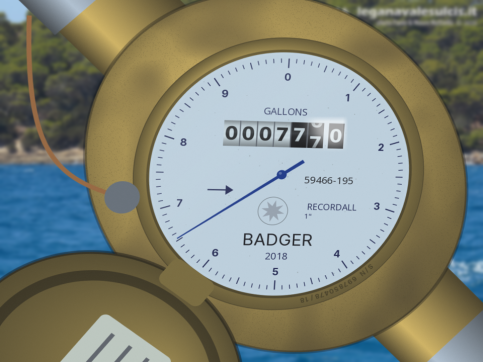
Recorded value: **7766.5** gal
